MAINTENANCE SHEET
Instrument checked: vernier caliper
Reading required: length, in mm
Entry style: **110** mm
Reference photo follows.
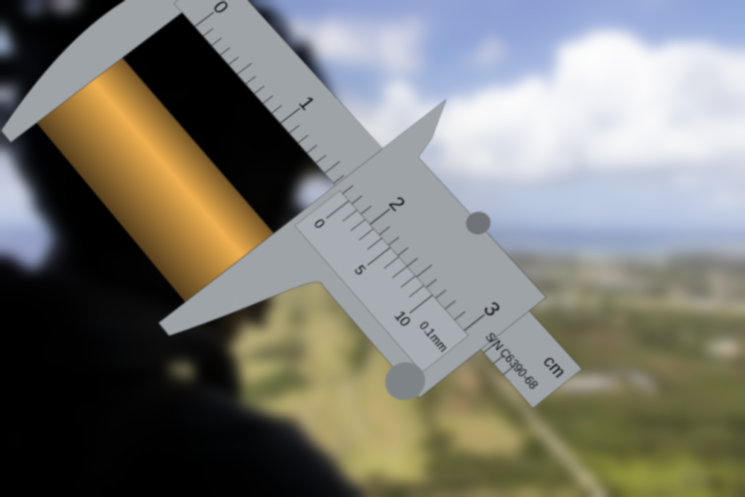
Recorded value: **17.7** mm
